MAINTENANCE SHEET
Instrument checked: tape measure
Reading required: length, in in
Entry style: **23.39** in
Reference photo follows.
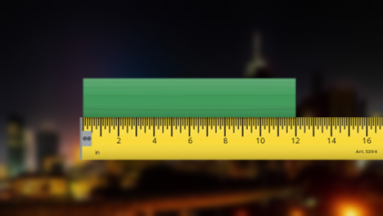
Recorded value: **12** in
